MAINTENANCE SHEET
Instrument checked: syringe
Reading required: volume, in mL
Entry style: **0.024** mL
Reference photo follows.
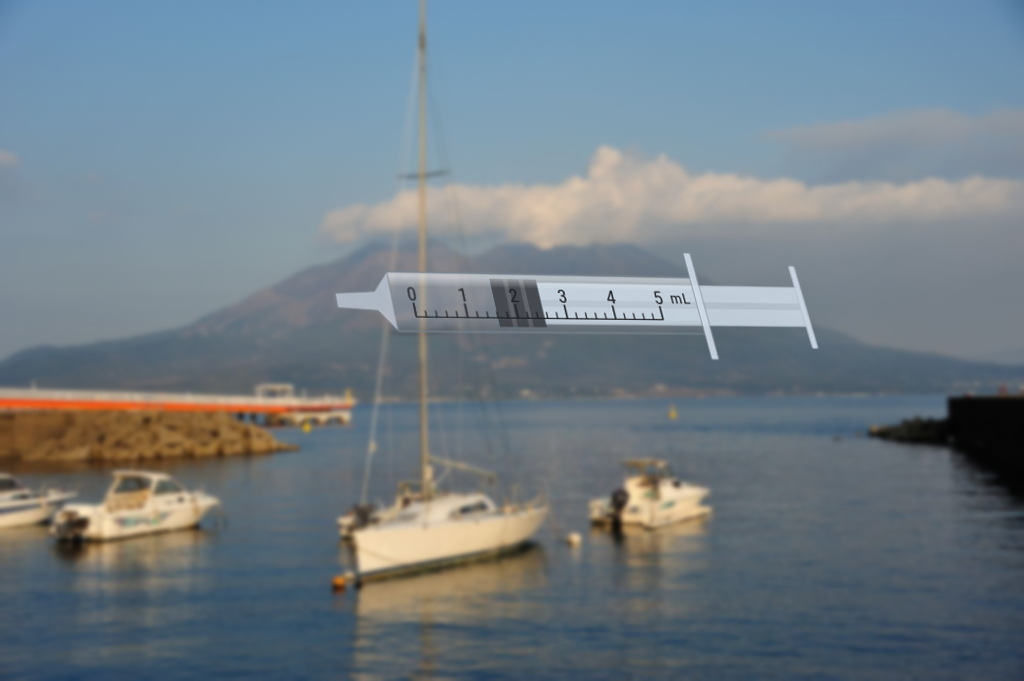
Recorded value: **1.6** mL
